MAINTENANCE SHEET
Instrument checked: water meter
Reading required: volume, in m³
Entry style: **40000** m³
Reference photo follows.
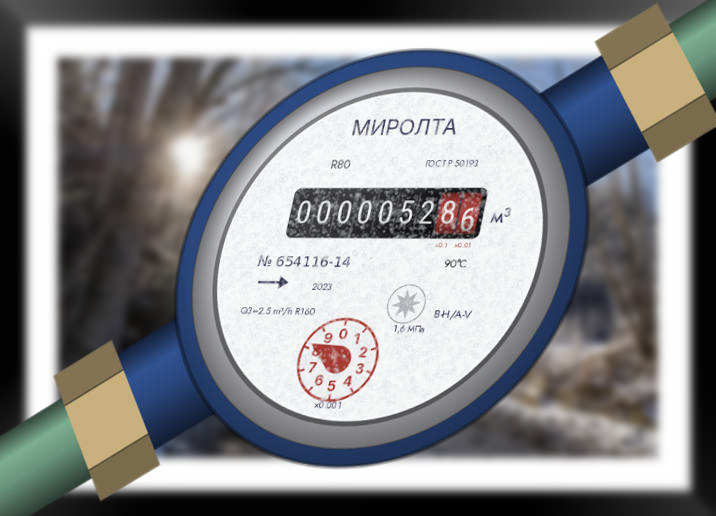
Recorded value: **52.858** m³
